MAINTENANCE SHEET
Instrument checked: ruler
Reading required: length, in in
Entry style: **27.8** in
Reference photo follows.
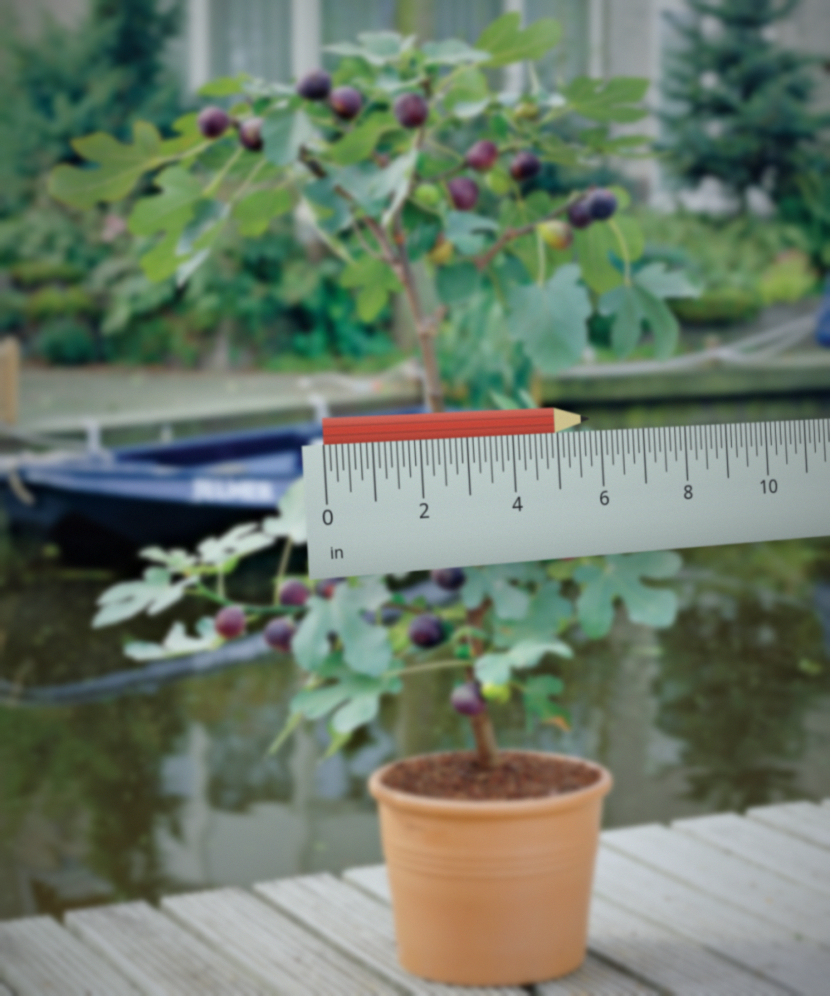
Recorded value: **5.75** in
